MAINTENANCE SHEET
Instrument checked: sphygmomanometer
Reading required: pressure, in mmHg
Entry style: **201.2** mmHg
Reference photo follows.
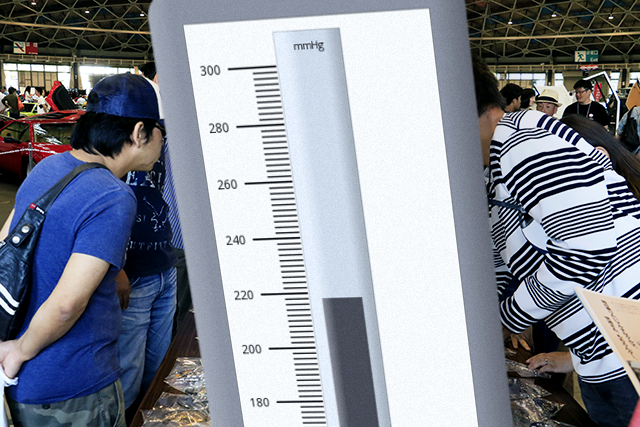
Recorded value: **218** mmHg
